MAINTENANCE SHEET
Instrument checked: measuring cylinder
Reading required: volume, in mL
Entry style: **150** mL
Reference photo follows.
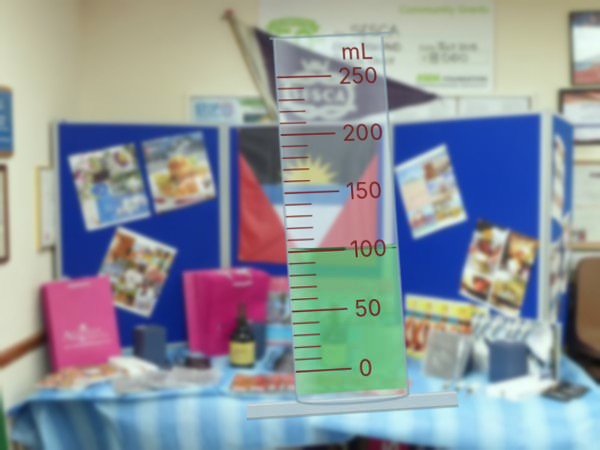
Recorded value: **100** mL
